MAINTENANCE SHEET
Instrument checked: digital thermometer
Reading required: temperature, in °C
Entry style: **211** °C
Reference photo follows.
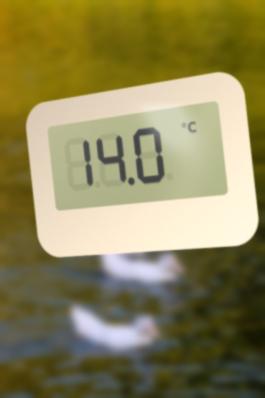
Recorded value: **14.0** °C
